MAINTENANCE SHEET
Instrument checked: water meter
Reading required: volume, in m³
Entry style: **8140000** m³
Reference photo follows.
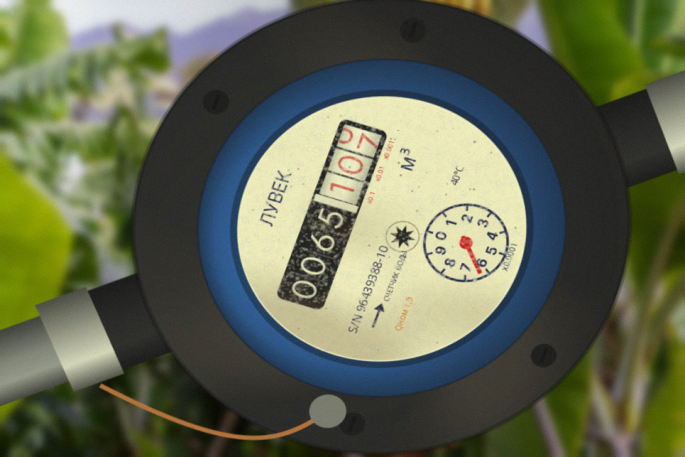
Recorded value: **65.1066** m³
